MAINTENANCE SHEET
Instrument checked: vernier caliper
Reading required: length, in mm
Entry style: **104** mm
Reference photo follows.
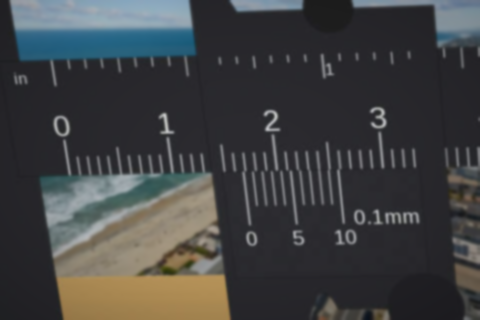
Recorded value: **16.8** mm
